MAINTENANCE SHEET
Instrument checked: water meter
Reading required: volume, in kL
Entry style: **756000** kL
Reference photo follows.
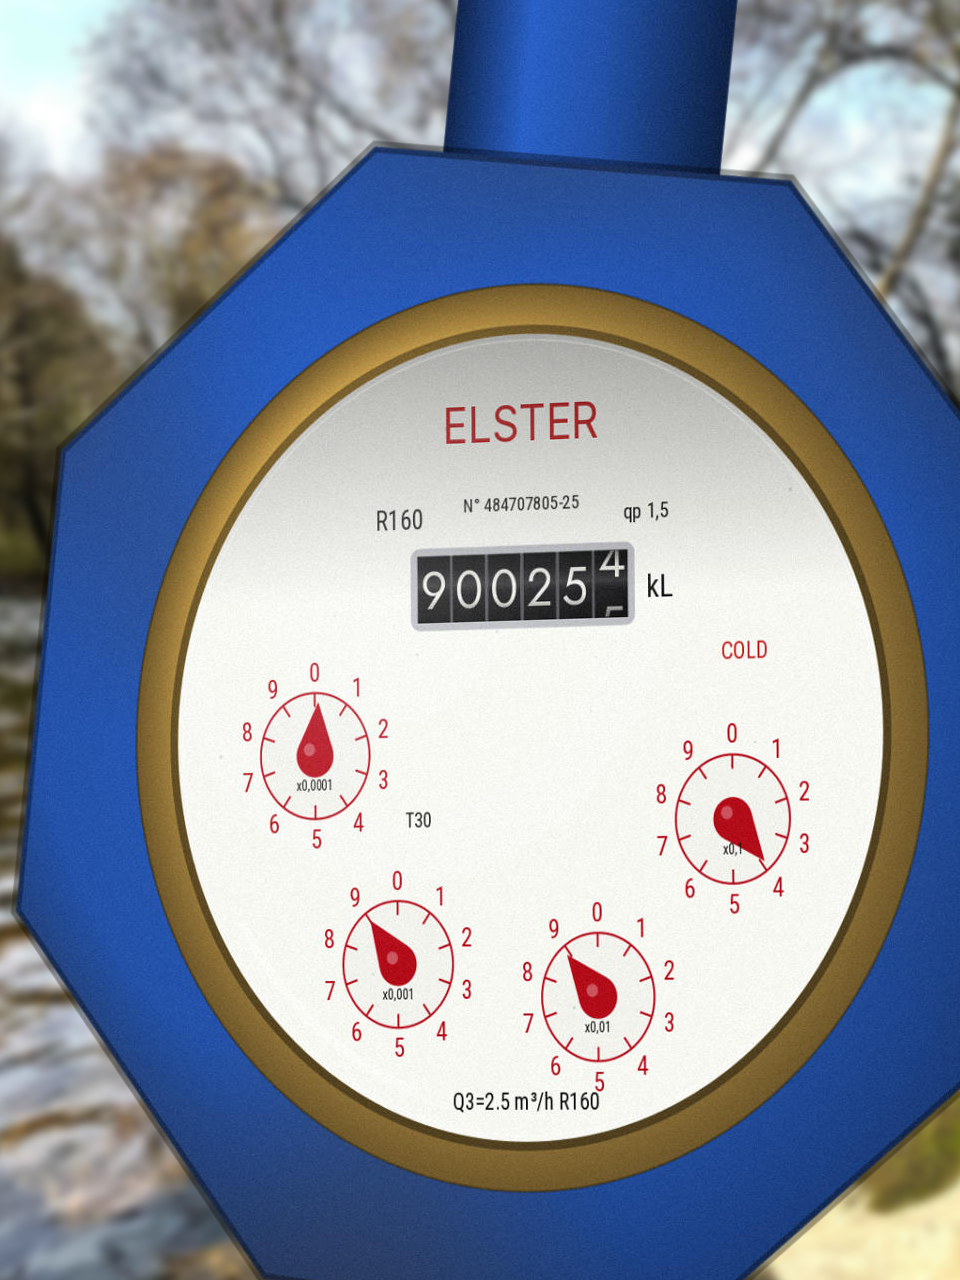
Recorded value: **900254.3890** kL
